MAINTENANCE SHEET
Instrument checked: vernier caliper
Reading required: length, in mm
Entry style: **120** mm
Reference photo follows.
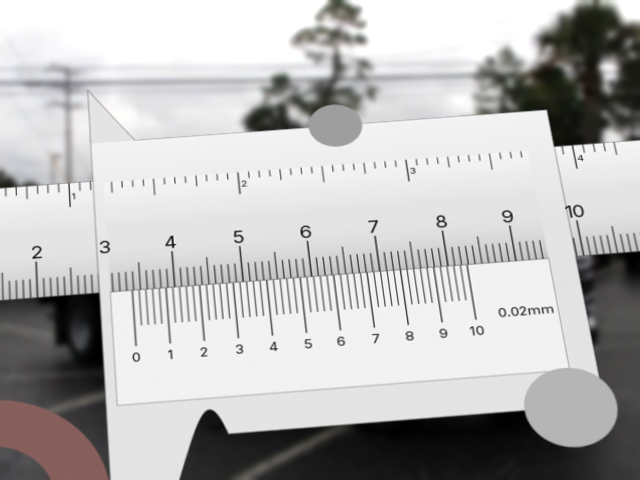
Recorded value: **33.8** mm
